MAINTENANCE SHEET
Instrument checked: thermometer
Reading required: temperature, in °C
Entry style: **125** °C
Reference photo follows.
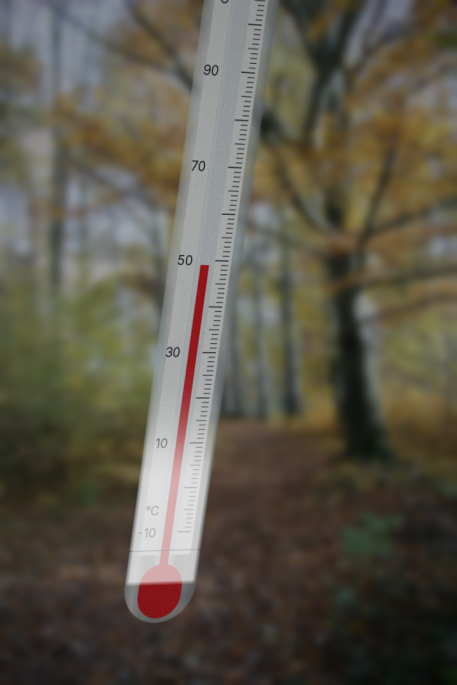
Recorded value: **49** °C
